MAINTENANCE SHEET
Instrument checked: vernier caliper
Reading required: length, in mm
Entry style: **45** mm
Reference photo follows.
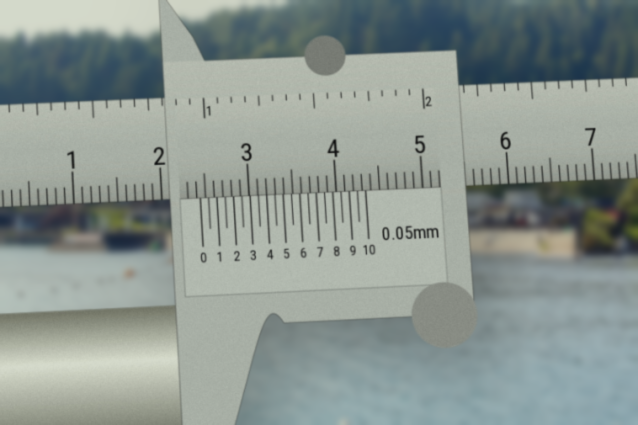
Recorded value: **24.4** mm
